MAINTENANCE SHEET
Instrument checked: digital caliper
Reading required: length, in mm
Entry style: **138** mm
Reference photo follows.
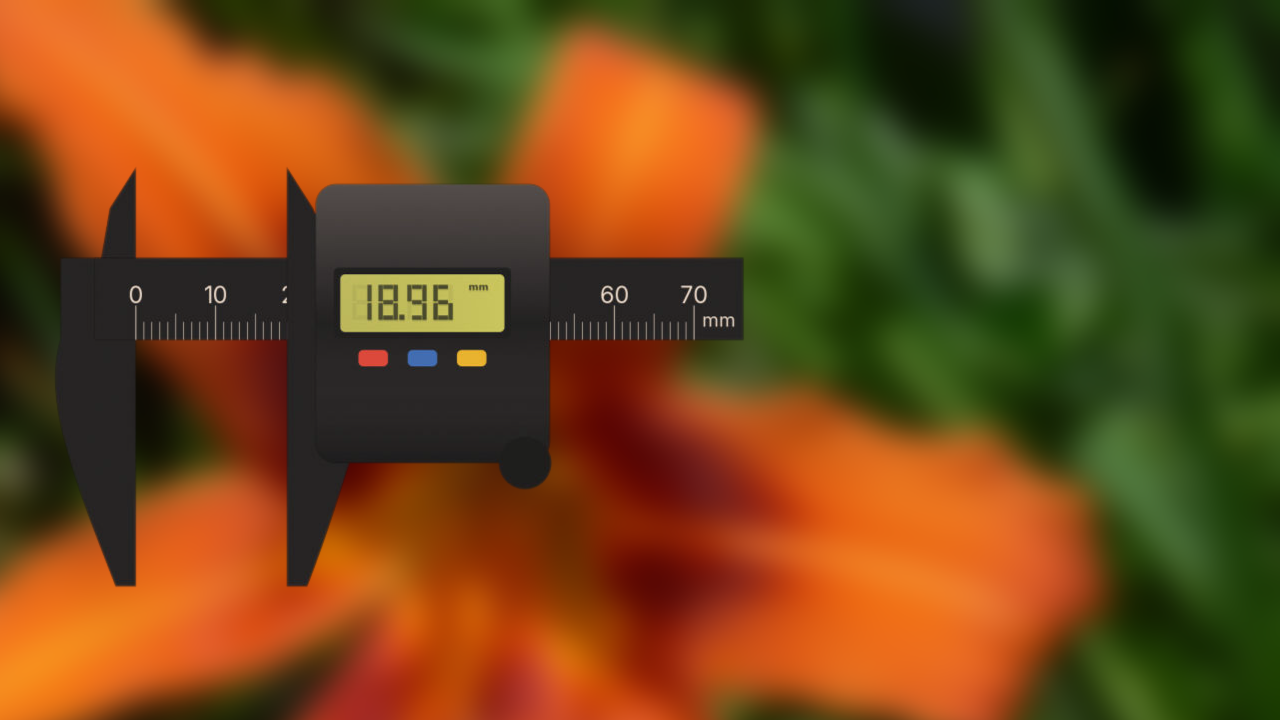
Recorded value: **18.96** mm
